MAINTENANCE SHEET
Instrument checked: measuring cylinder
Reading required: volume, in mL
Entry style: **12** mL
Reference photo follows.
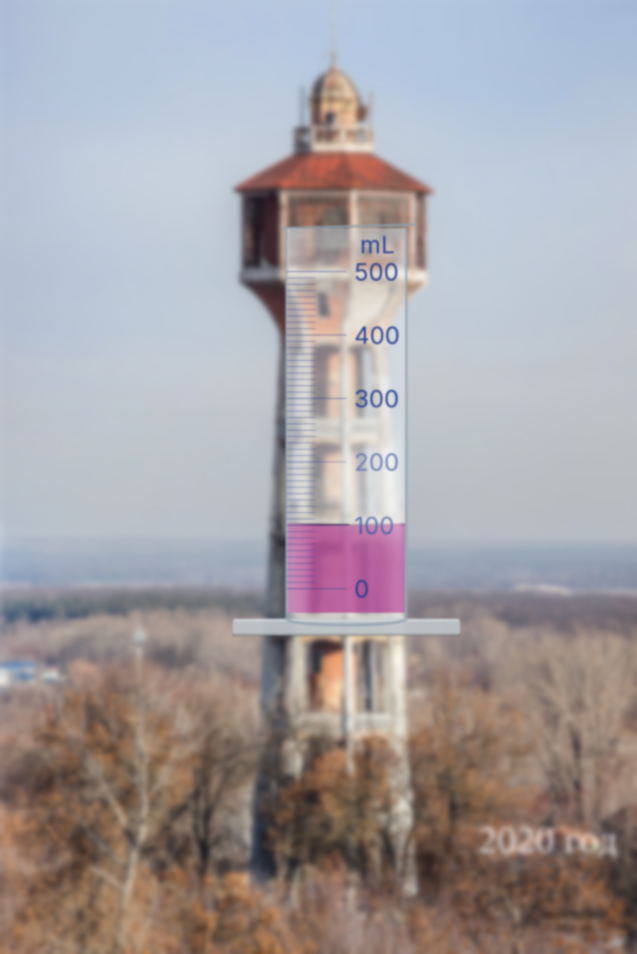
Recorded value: **100** mL
